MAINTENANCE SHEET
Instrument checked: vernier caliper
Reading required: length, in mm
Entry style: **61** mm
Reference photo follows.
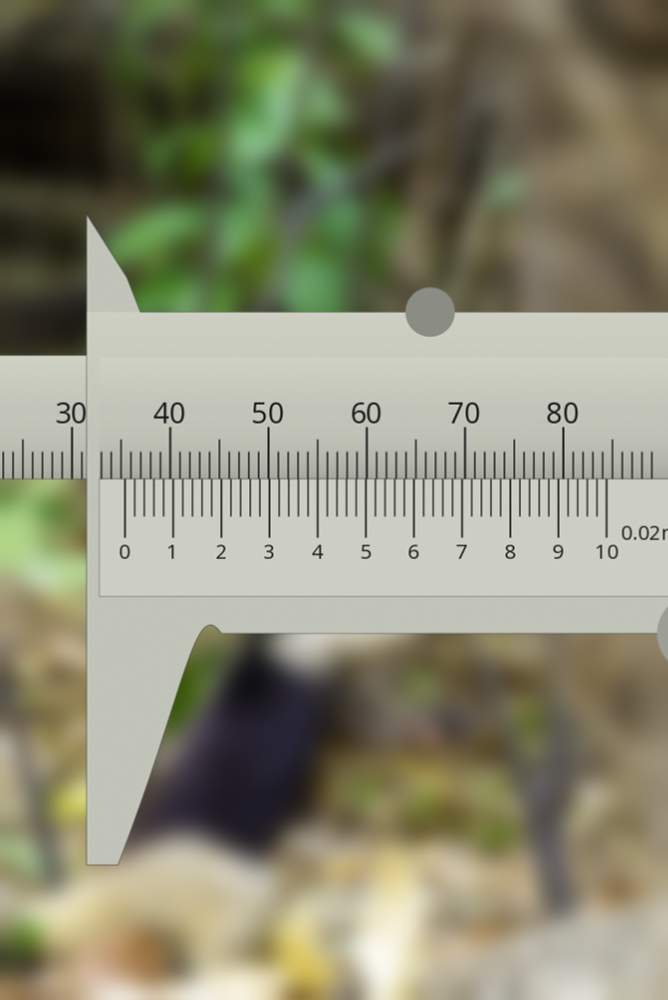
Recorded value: **35.4** mm
